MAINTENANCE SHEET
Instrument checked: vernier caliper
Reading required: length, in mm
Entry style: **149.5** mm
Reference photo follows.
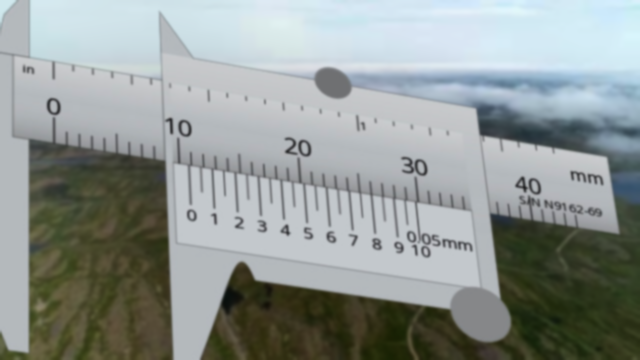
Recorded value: **10.8** mm
